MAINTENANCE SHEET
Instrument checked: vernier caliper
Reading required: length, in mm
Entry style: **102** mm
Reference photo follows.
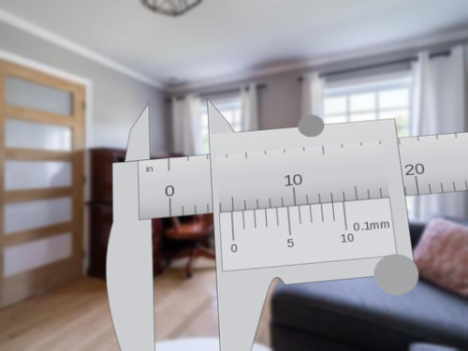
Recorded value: **4.9** mm
